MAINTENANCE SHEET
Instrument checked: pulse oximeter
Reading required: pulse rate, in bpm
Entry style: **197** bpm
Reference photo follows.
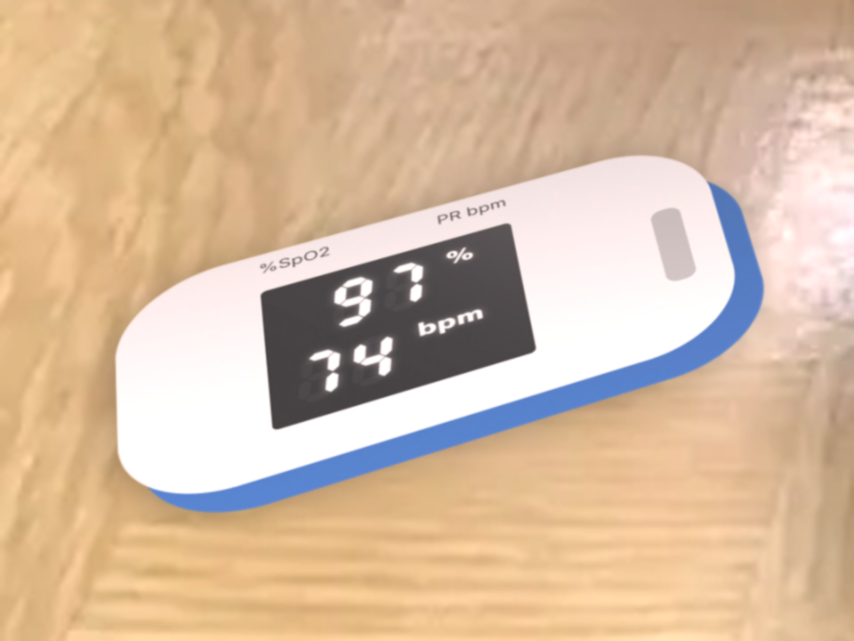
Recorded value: **74** bpm
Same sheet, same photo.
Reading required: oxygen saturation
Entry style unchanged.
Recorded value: **97** %
